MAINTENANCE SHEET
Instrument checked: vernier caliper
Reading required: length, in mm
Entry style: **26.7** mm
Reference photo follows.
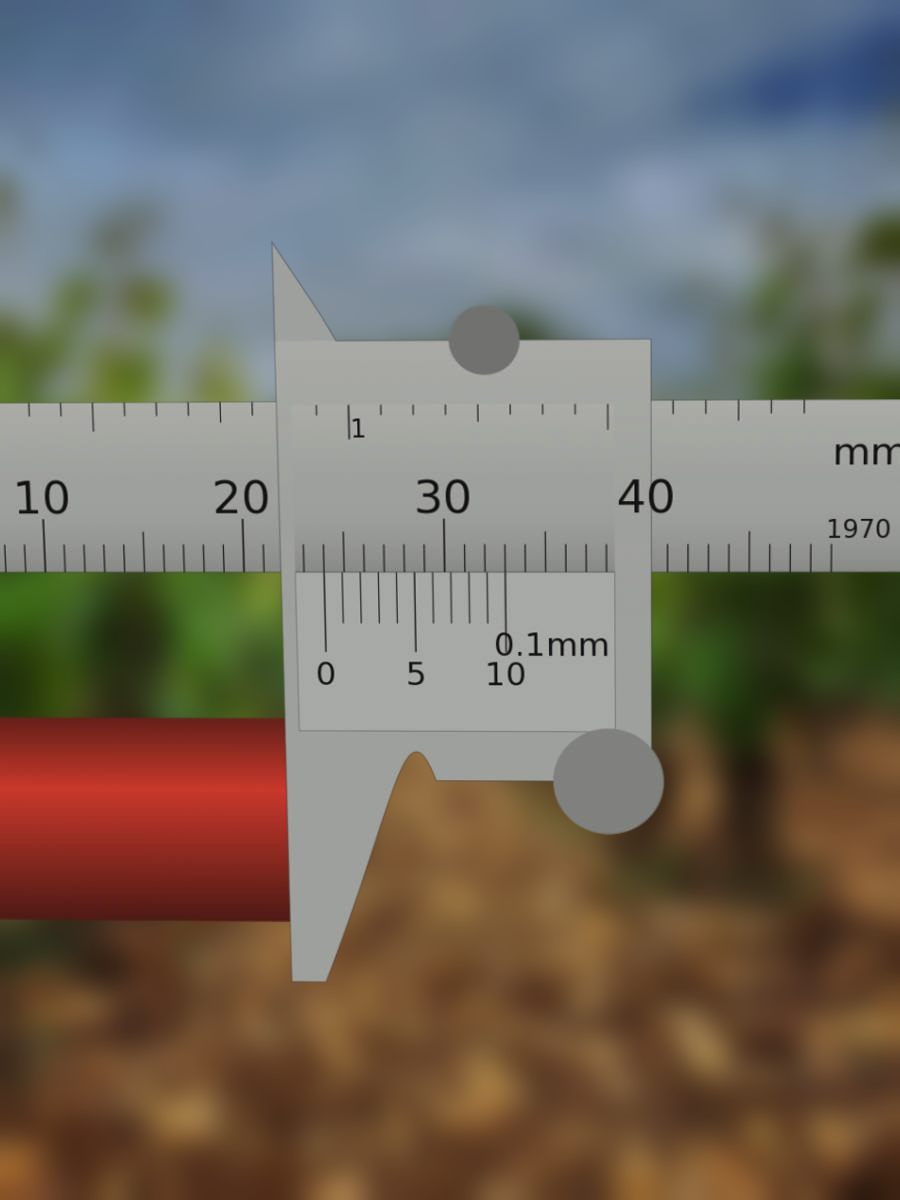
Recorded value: **24.0** mm
